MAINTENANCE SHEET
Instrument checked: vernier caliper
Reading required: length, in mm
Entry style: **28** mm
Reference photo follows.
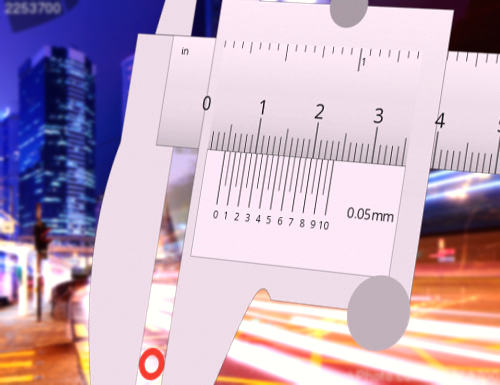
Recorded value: **4.6** mm
